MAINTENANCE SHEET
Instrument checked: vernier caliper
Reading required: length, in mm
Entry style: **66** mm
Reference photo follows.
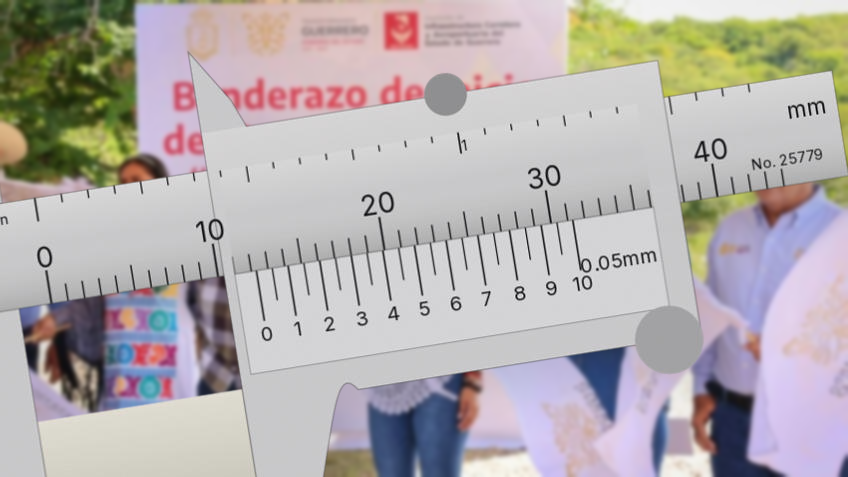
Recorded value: **12.3** mm
